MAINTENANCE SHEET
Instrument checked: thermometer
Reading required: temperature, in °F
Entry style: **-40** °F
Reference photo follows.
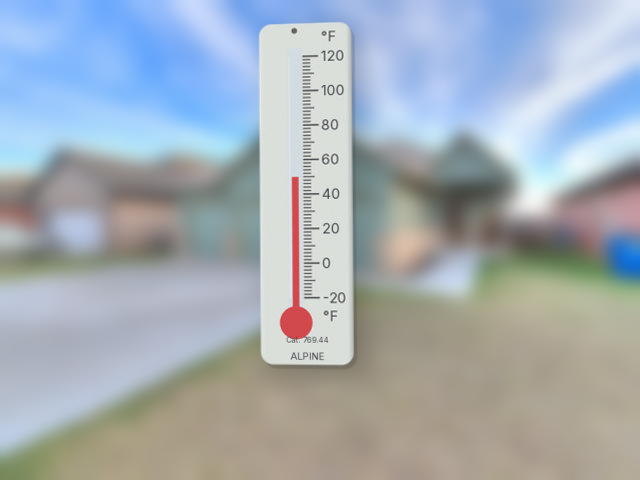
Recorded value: **50** °F
